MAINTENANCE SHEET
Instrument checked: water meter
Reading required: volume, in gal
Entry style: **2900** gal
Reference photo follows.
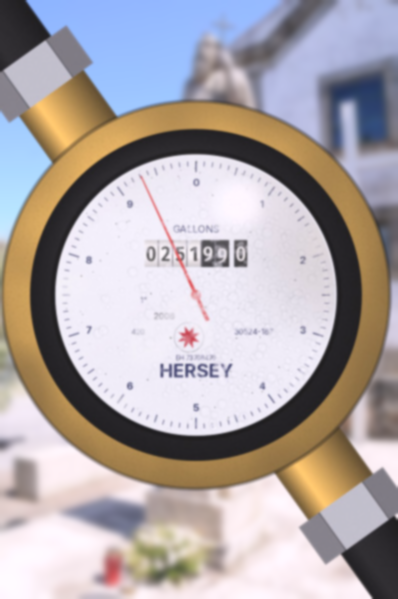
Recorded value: **251989.3** gal
